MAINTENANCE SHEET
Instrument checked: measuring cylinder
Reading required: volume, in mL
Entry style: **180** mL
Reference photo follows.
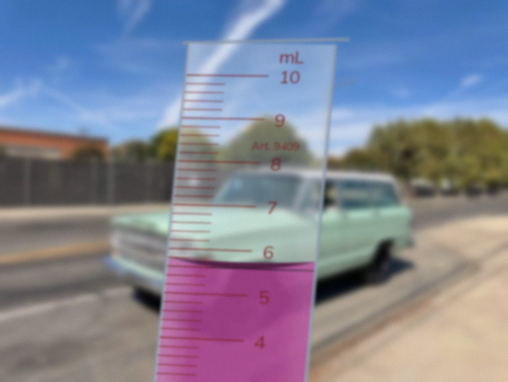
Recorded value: **5.6** mL
